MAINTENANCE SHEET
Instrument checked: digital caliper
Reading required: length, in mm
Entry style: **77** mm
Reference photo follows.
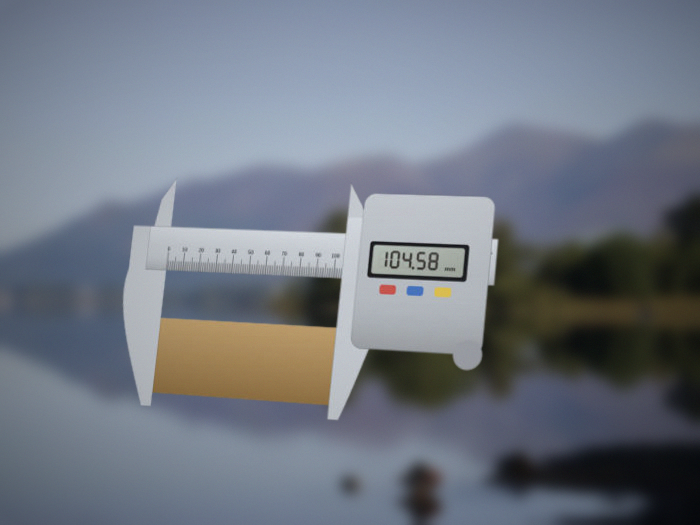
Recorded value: **104.58** mm
